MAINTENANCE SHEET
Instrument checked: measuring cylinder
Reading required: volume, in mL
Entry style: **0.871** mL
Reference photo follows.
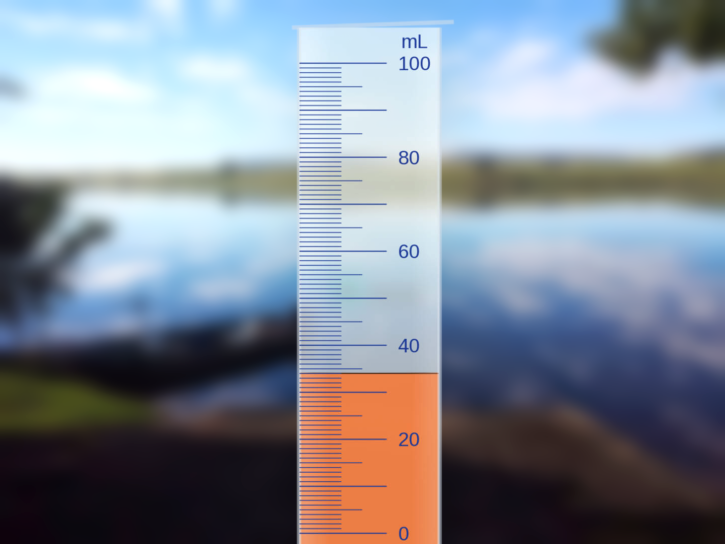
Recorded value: **34** mL
